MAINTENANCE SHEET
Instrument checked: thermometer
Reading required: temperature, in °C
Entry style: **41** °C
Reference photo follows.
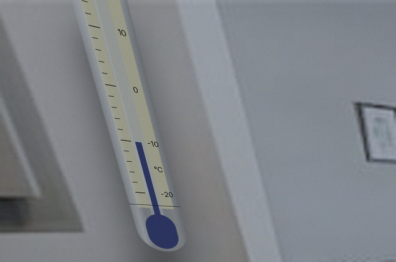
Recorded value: **-10** °C
